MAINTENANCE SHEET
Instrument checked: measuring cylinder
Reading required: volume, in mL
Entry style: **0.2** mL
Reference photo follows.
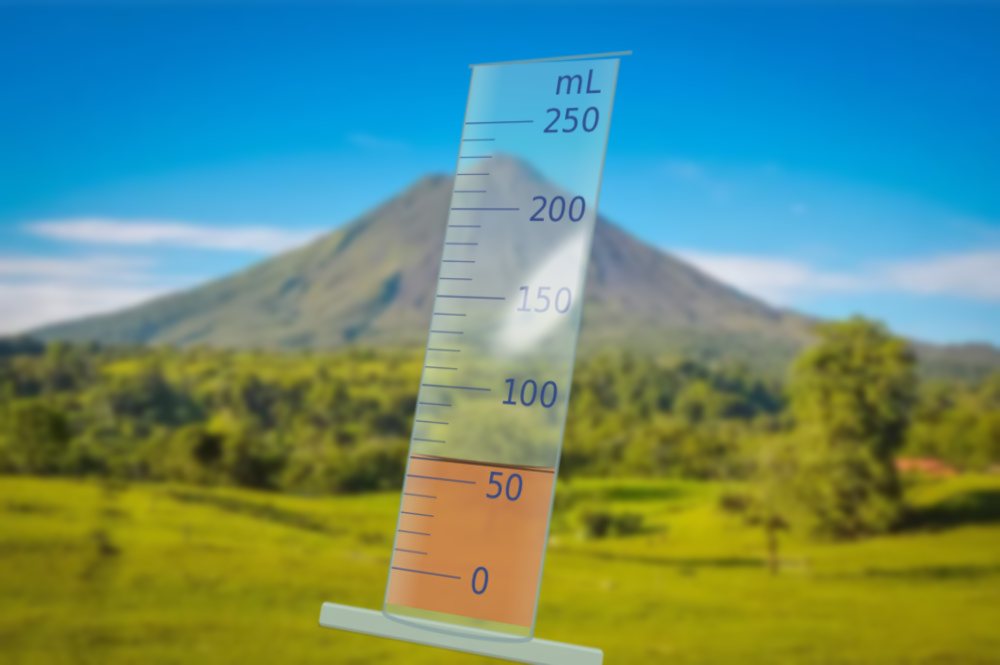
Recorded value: **60** mL
